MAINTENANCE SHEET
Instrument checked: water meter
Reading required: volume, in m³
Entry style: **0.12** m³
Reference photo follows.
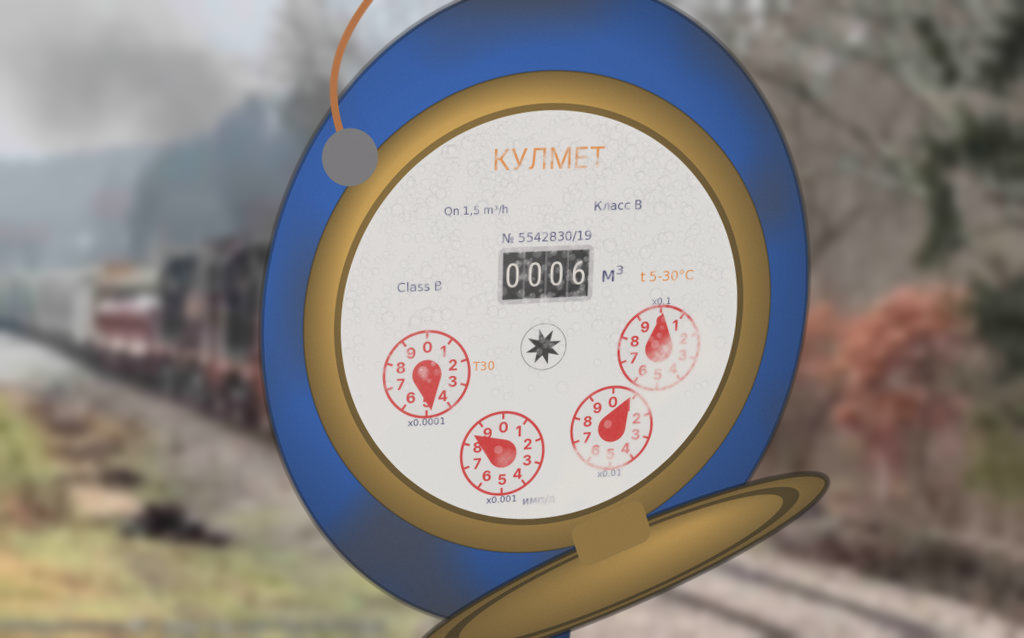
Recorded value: **6.0084** m³
